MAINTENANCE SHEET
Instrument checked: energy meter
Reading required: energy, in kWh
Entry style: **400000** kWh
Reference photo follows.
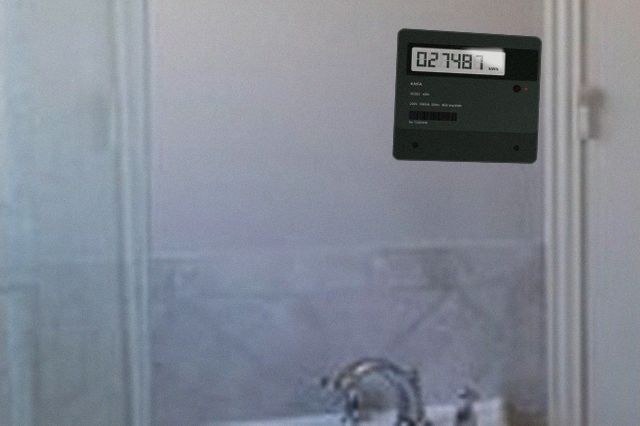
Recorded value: **27487** kWh
